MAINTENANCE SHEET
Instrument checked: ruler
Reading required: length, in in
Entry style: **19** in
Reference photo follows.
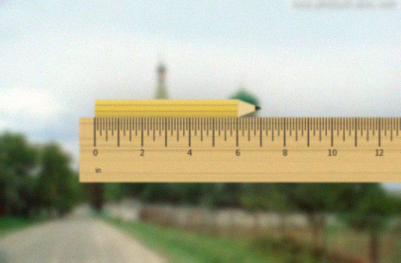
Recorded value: **7** in
